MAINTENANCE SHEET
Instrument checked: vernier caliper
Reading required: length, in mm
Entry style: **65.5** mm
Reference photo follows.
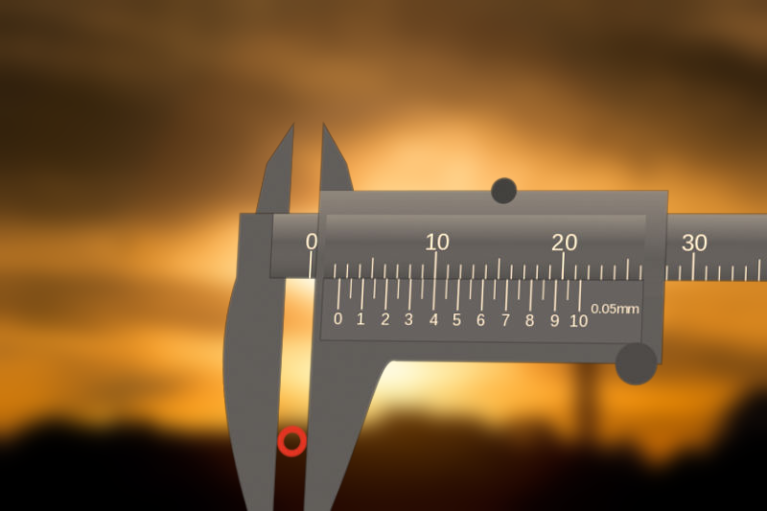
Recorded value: **2.4** mm
